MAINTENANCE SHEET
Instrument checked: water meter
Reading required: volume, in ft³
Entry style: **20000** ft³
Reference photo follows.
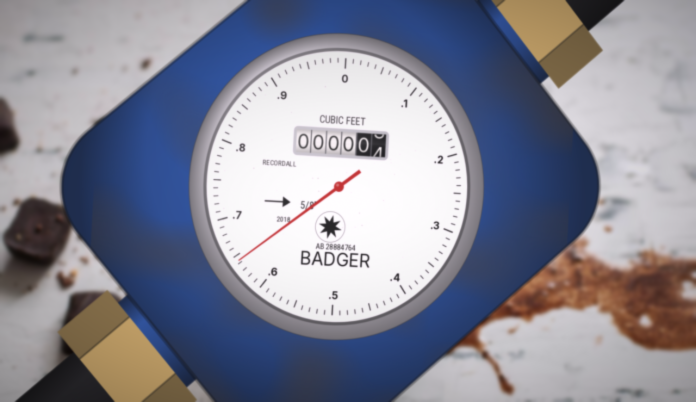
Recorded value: **3.64** ft³
